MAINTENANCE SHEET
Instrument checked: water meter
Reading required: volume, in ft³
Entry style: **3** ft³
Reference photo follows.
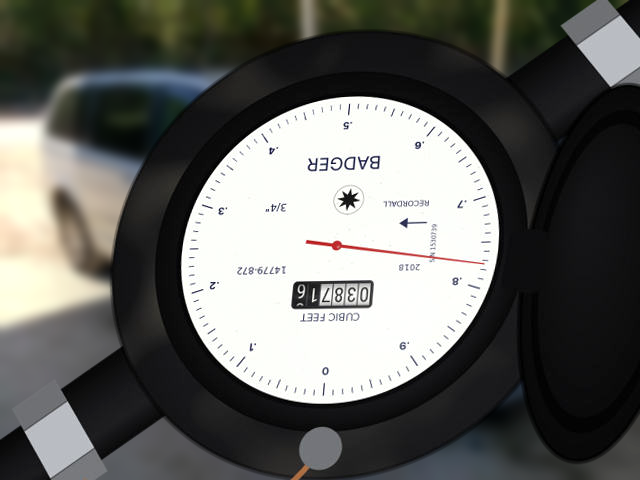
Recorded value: **38715.77** ft³
